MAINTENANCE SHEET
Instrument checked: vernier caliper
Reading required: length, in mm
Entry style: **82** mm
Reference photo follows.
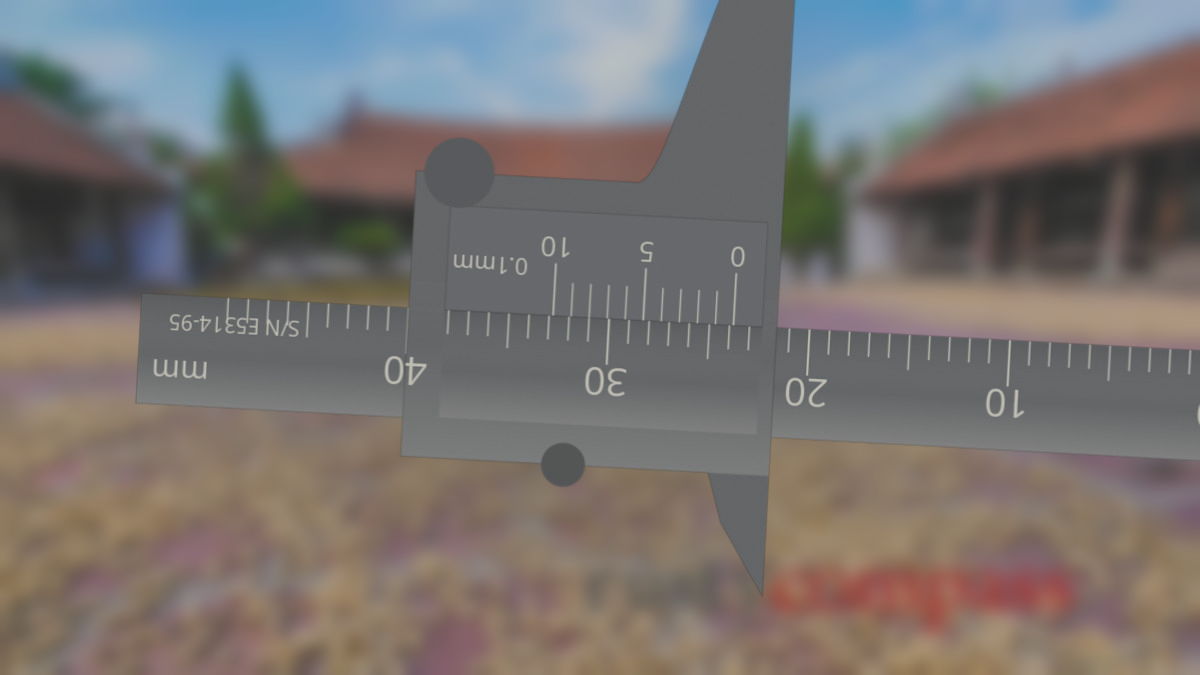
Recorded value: **23.8** mm
